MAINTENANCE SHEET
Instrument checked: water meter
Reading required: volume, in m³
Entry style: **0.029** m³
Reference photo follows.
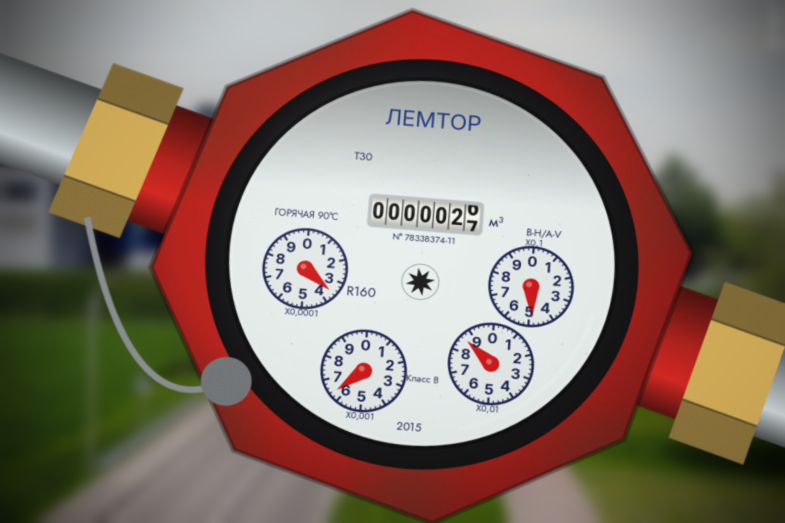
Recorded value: **26.4863** m³
